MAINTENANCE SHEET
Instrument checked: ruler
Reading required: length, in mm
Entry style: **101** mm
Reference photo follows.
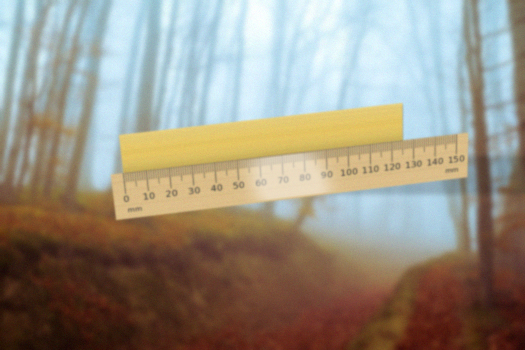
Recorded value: **125** mm
